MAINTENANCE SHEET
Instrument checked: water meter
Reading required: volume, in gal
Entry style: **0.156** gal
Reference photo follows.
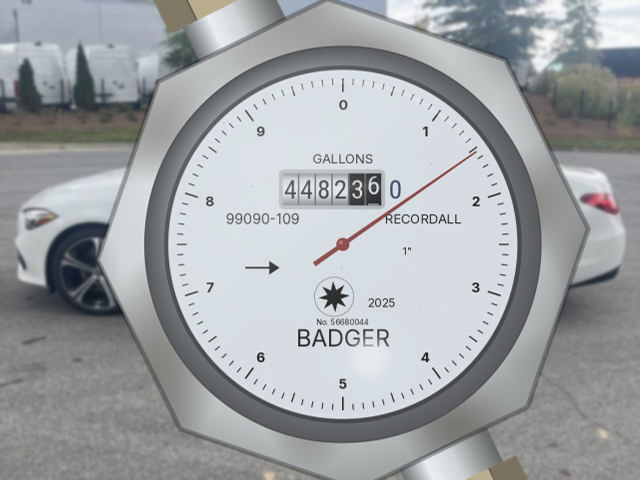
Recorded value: **4482361.5** gal
